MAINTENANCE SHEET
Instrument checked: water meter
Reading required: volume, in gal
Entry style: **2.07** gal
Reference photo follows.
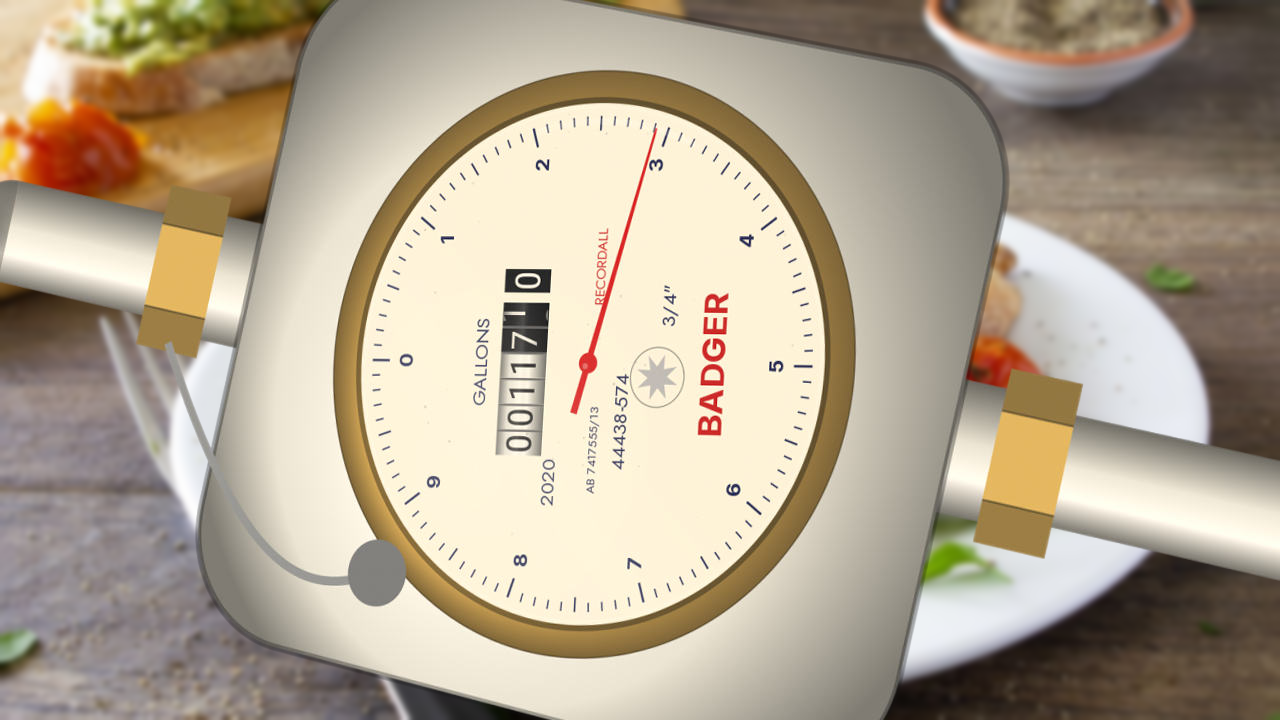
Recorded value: **11712.9** gal
